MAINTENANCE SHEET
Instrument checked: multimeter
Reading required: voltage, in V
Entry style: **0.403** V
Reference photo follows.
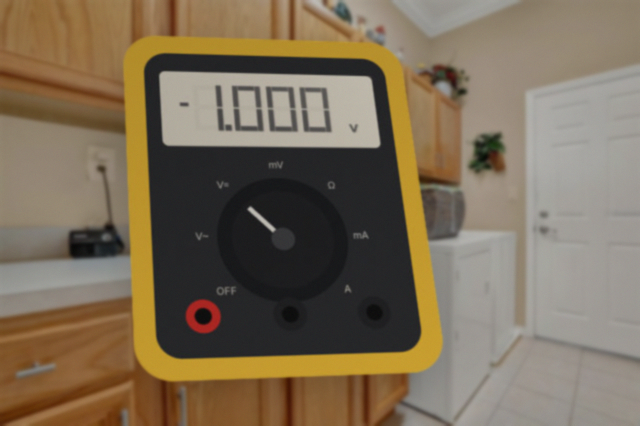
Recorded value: **-1.000** V
